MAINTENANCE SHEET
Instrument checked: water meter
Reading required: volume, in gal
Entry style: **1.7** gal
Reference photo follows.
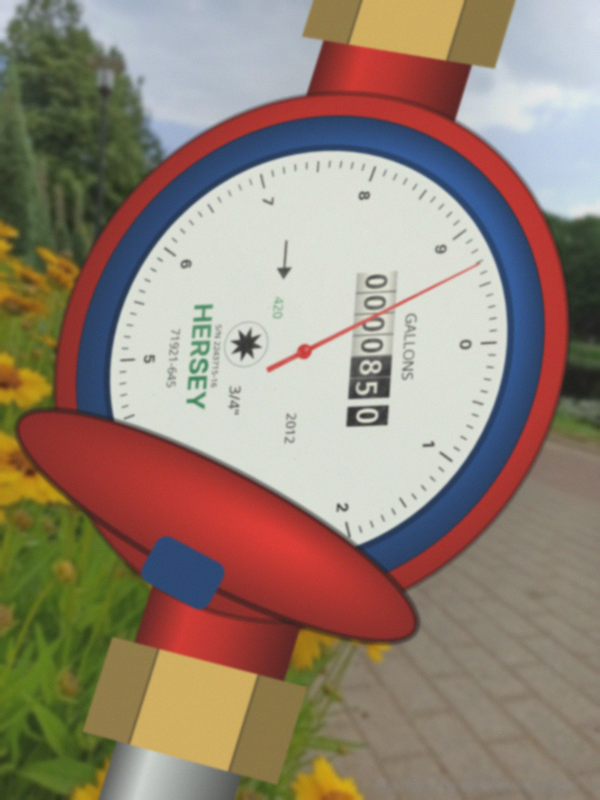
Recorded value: **849.3** gal
